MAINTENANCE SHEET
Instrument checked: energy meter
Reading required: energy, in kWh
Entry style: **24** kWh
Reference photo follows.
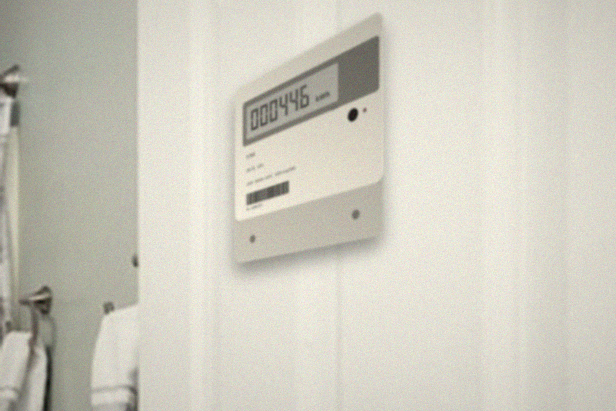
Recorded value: **446** kWh
